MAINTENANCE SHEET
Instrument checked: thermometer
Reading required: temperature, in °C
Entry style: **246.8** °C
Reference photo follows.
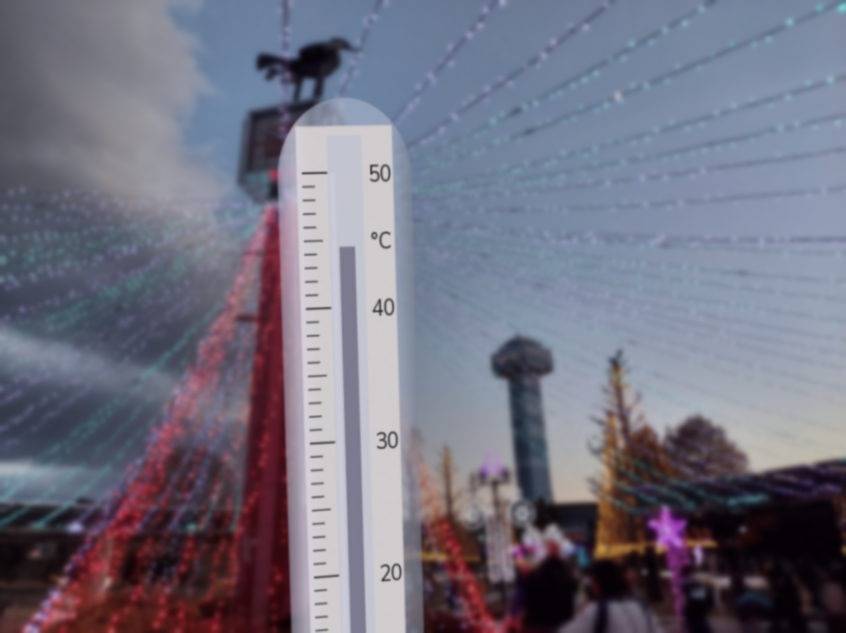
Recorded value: **44.5** °C
